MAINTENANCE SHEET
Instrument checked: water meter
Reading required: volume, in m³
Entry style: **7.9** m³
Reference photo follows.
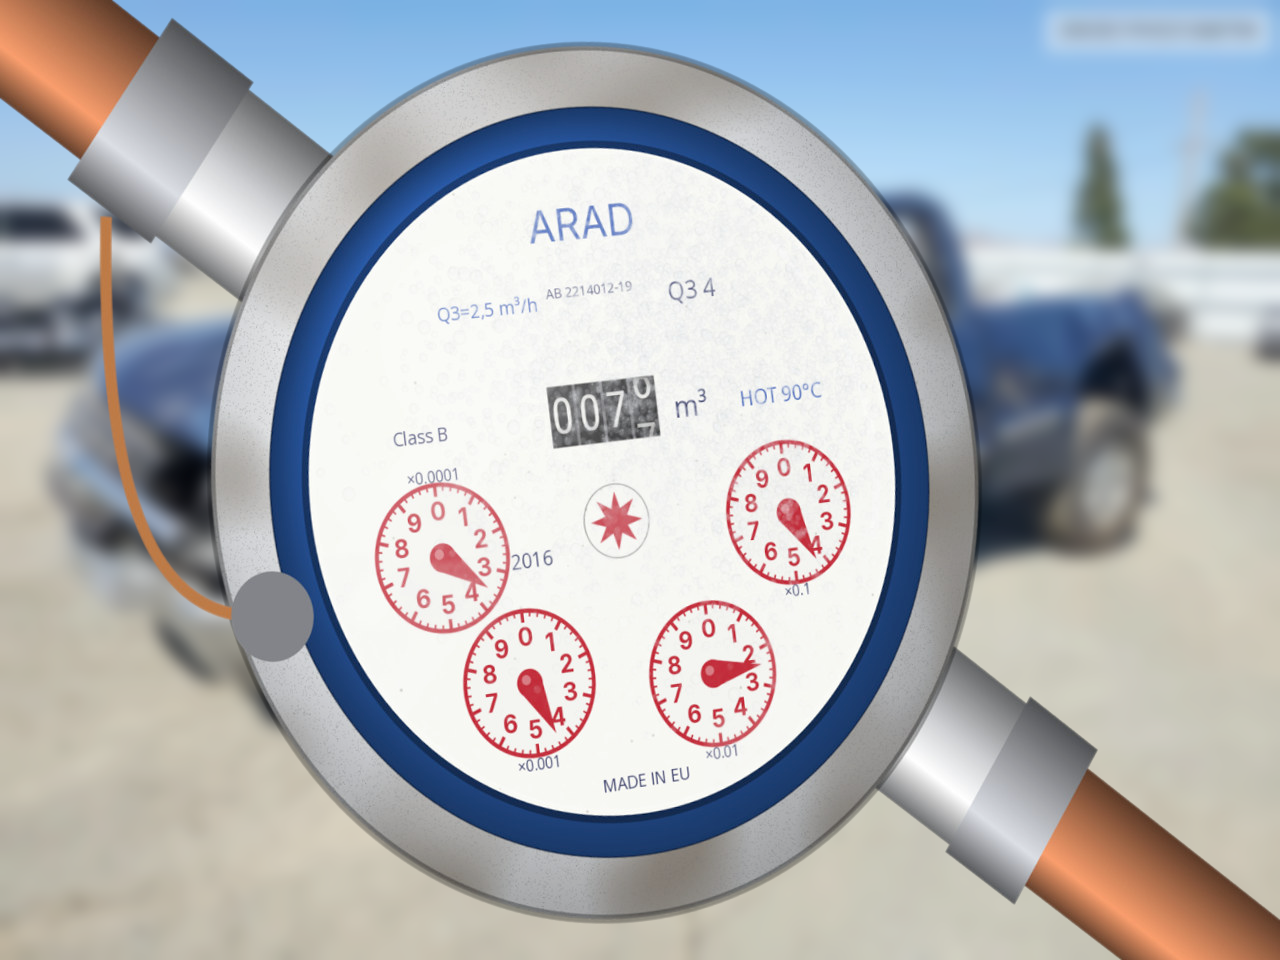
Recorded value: **76.4243** m³
